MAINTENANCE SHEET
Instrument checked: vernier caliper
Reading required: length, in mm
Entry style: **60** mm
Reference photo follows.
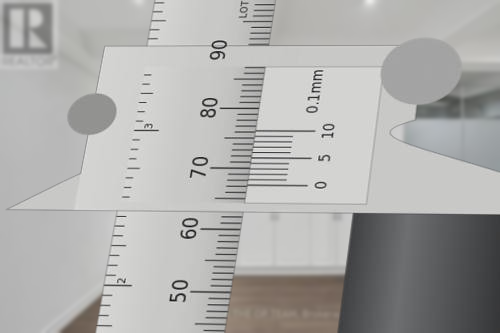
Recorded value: **67.2** mm
